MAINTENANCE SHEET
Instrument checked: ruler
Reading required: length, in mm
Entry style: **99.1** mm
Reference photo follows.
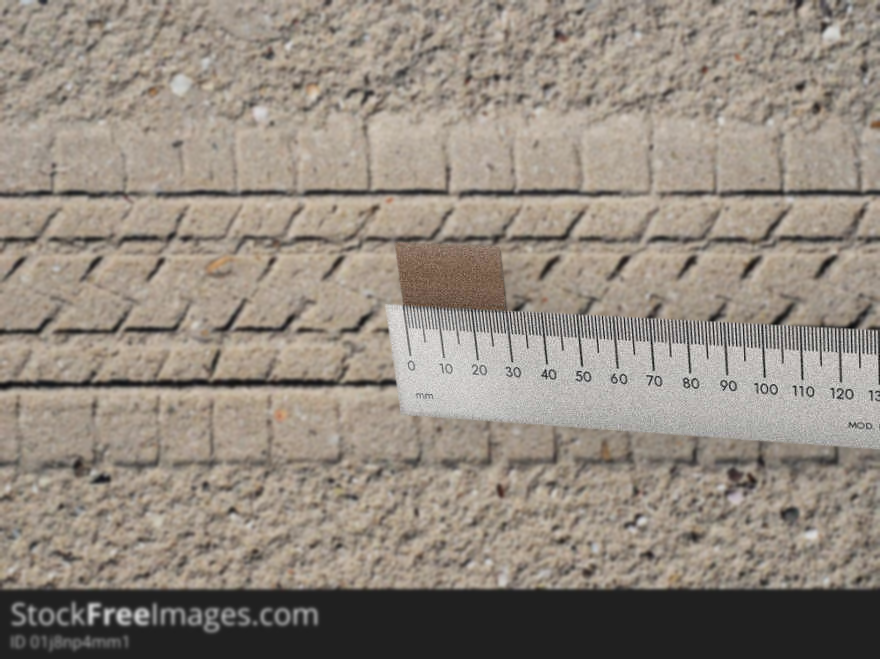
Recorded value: **30** mm
